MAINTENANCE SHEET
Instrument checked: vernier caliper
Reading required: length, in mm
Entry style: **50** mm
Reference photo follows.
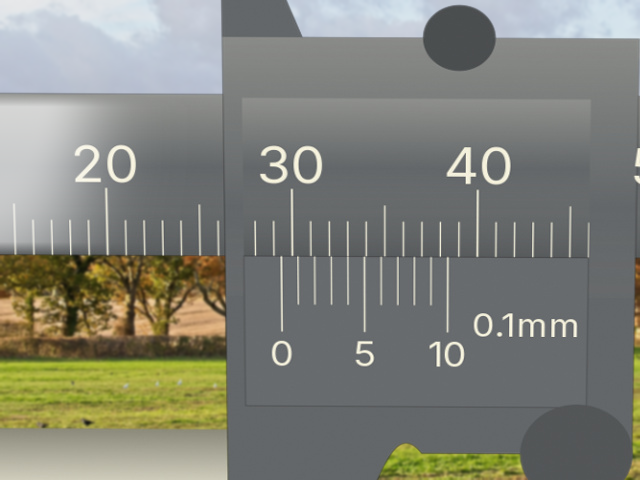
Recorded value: **29.4** mm
